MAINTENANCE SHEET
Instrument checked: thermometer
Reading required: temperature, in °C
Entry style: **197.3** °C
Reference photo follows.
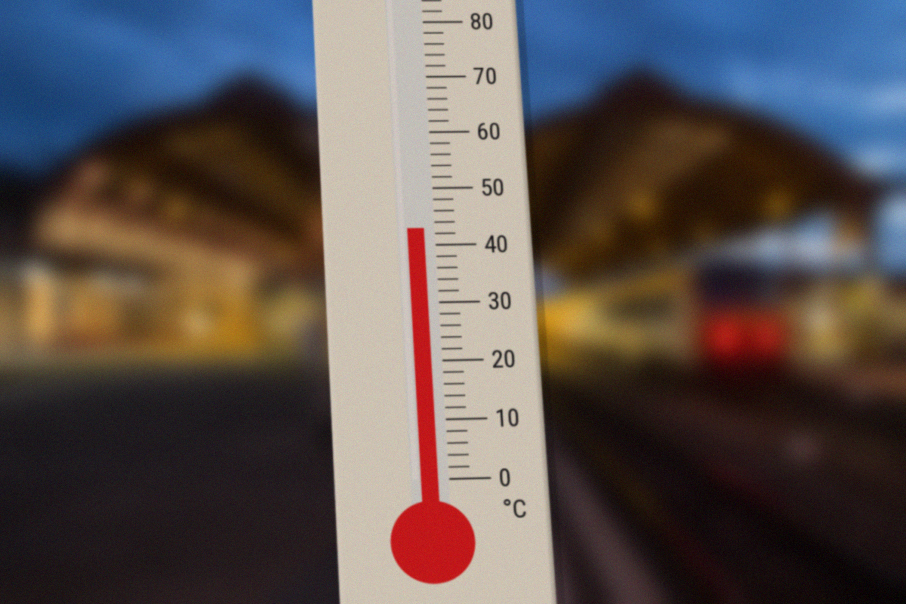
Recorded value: **43** °C
